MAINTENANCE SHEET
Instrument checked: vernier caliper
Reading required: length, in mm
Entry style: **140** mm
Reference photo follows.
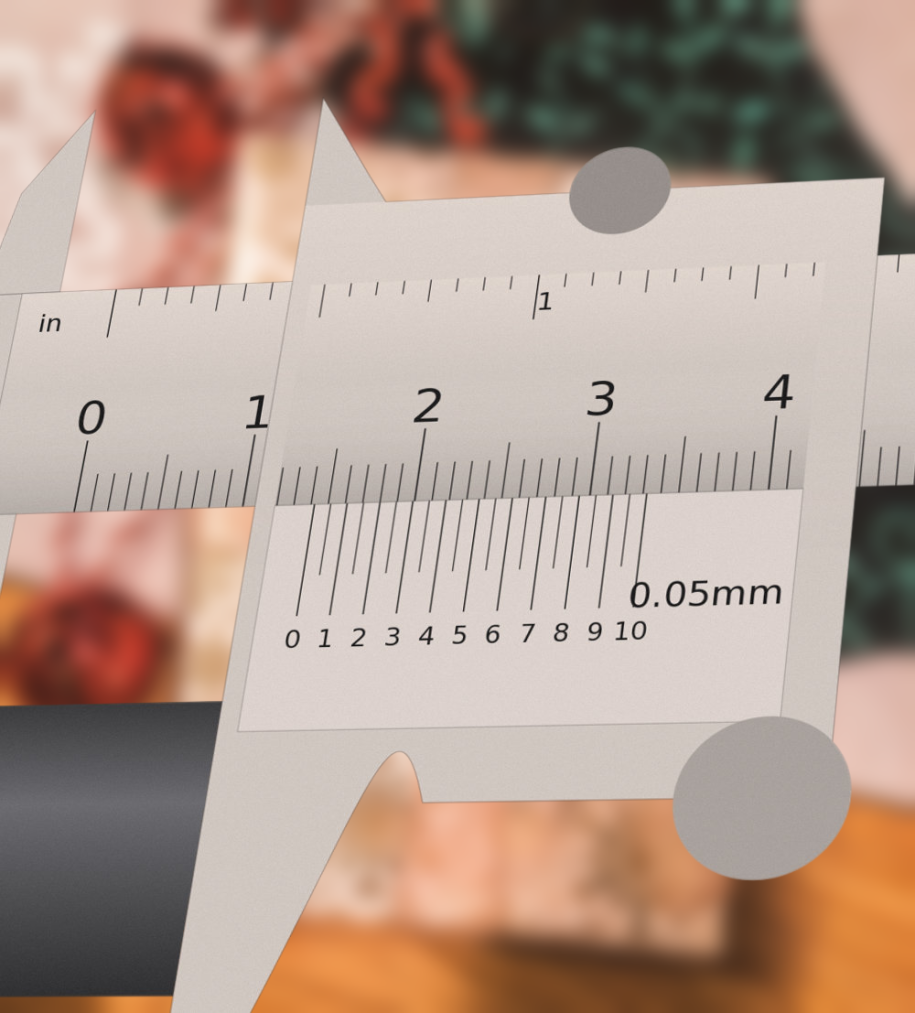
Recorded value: **14.2** mm
